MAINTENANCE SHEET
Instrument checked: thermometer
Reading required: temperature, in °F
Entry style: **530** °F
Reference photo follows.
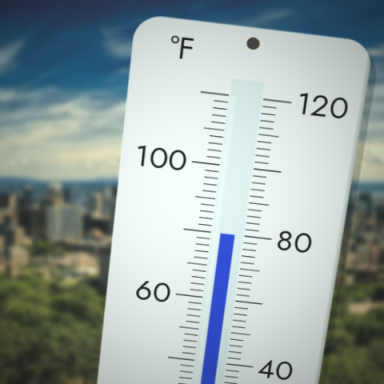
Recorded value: **80** °F
